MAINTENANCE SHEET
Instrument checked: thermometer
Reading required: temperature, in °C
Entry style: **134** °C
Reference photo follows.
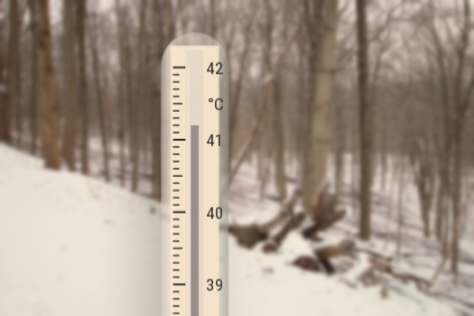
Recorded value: **41.2** °C
